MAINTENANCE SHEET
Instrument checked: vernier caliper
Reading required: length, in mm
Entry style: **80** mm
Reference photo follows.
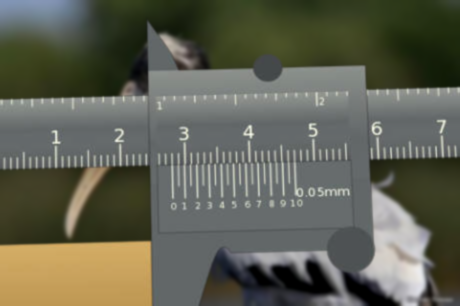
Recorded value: **28.0** mm
